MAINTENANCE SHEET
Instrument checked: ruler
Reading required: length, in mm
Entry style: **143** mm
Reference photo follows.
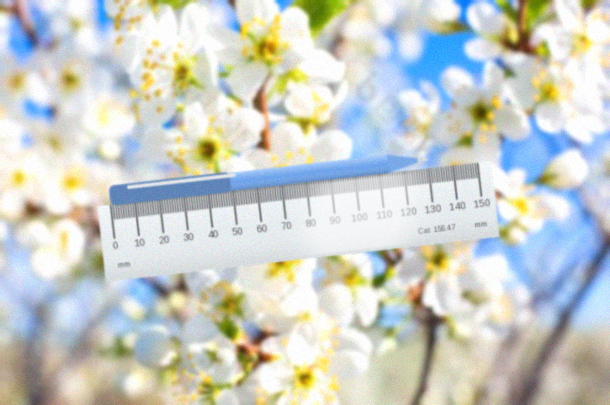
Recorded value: **130** mm
